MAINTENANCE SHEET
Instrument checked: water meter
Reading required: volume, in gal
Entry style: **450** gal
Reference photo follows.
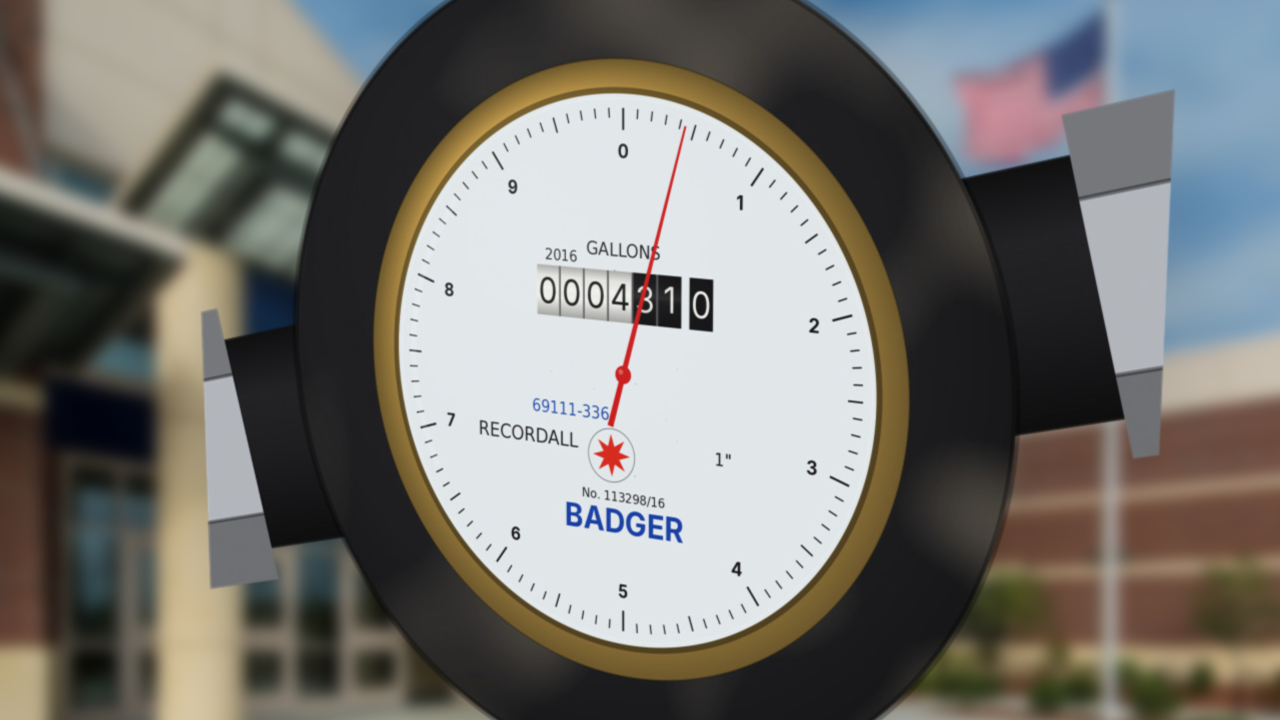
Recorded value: **4310.4** gal
